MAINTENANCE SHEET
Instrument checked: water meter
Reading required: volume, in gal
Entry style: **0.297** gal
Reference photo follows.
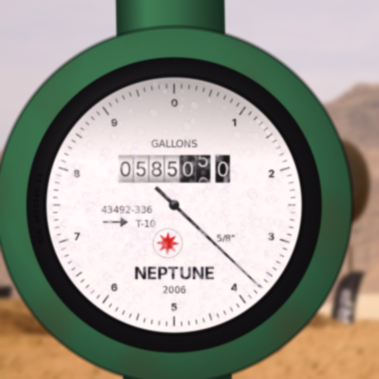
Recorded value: **585053.7** gal
